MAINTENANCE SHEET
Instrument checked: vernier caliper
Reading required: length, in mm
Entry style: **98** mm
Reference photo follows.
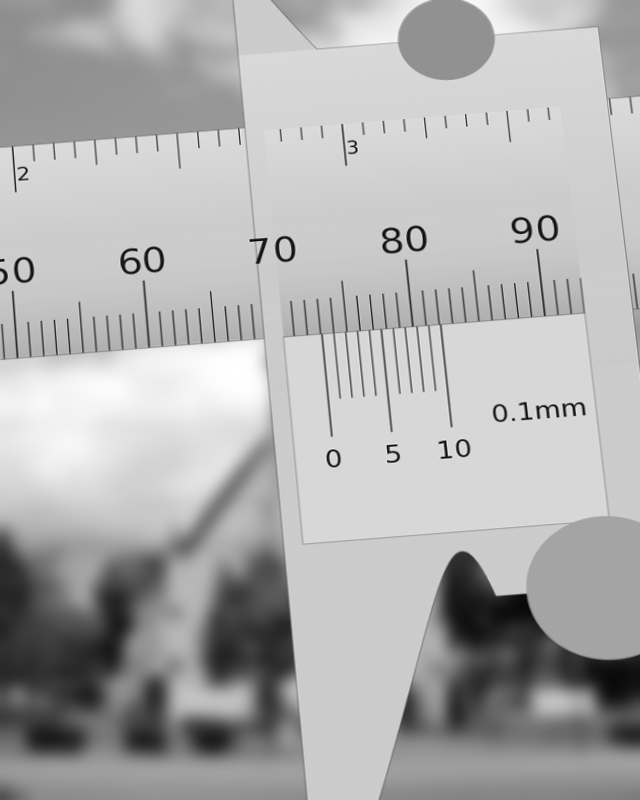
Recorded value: **73.1** mm
